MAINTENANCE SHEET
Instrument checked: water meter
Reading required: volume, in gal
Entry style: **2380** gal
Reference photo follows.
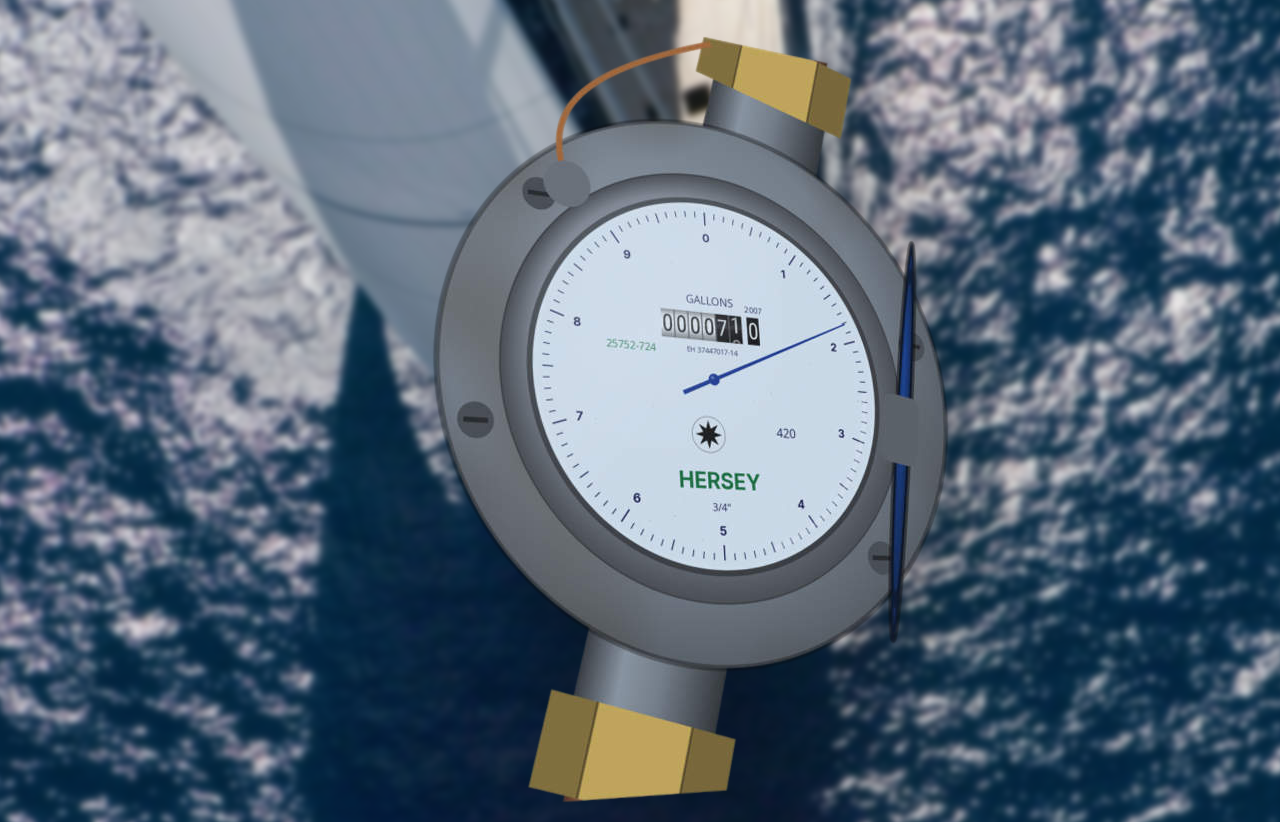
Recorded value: **711.8** gal
